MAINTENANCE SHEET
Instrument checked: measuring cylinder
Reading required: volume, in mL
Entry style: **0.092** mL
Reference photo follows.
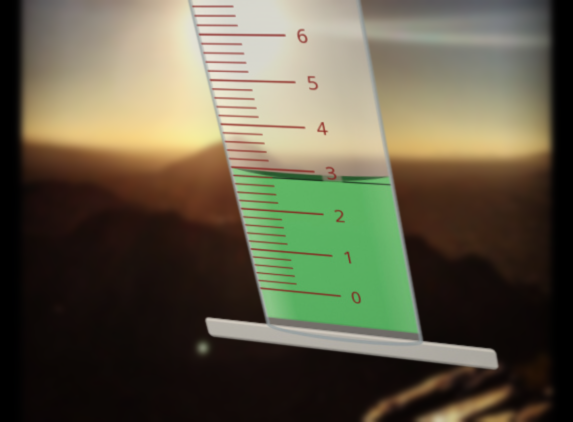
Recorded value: **2.8** mL
